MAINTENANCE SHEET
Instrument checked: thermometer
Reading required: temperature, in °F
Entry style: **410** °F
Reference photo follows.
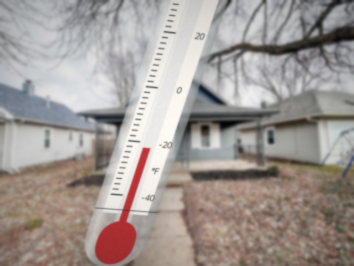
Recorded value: **-22** °F
